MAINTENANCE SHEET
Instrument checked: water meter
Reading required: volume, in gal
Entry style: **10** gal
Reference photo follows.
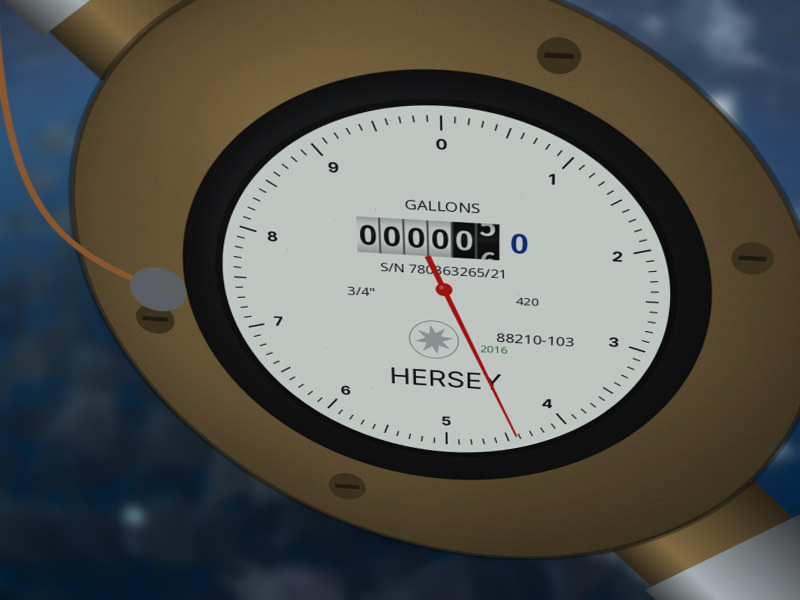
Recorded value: **54.4** gal
